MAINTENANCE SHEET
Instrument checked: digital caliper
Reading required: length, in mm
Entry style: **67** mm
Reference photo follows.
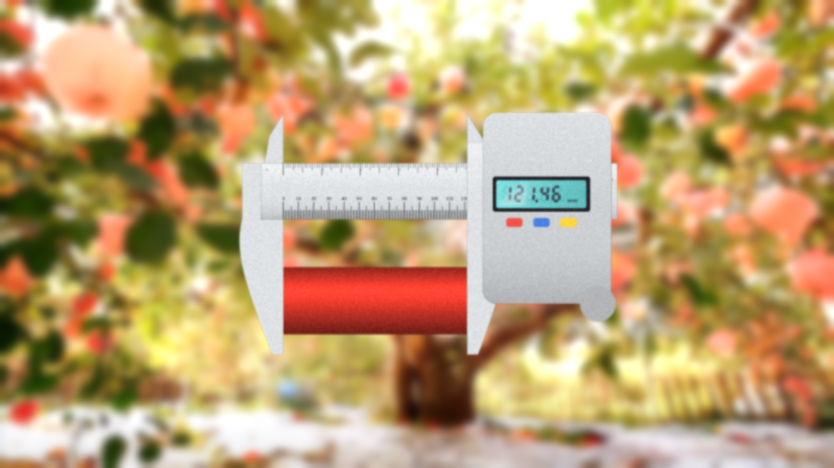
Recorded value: **121.46** mm
